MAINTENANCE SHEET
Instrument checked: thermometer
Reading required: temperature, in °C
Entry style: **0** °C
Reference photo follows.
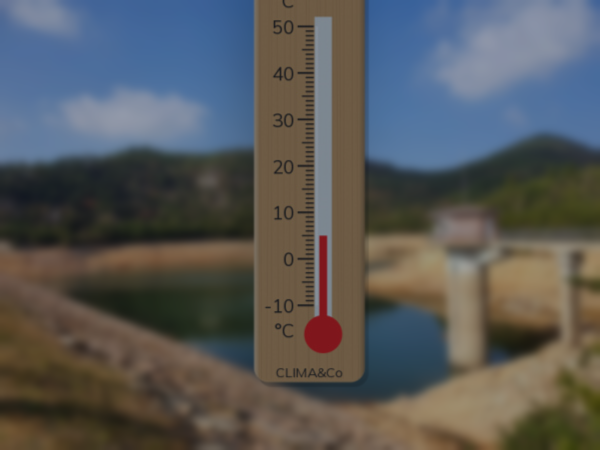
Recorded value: **5** °C
